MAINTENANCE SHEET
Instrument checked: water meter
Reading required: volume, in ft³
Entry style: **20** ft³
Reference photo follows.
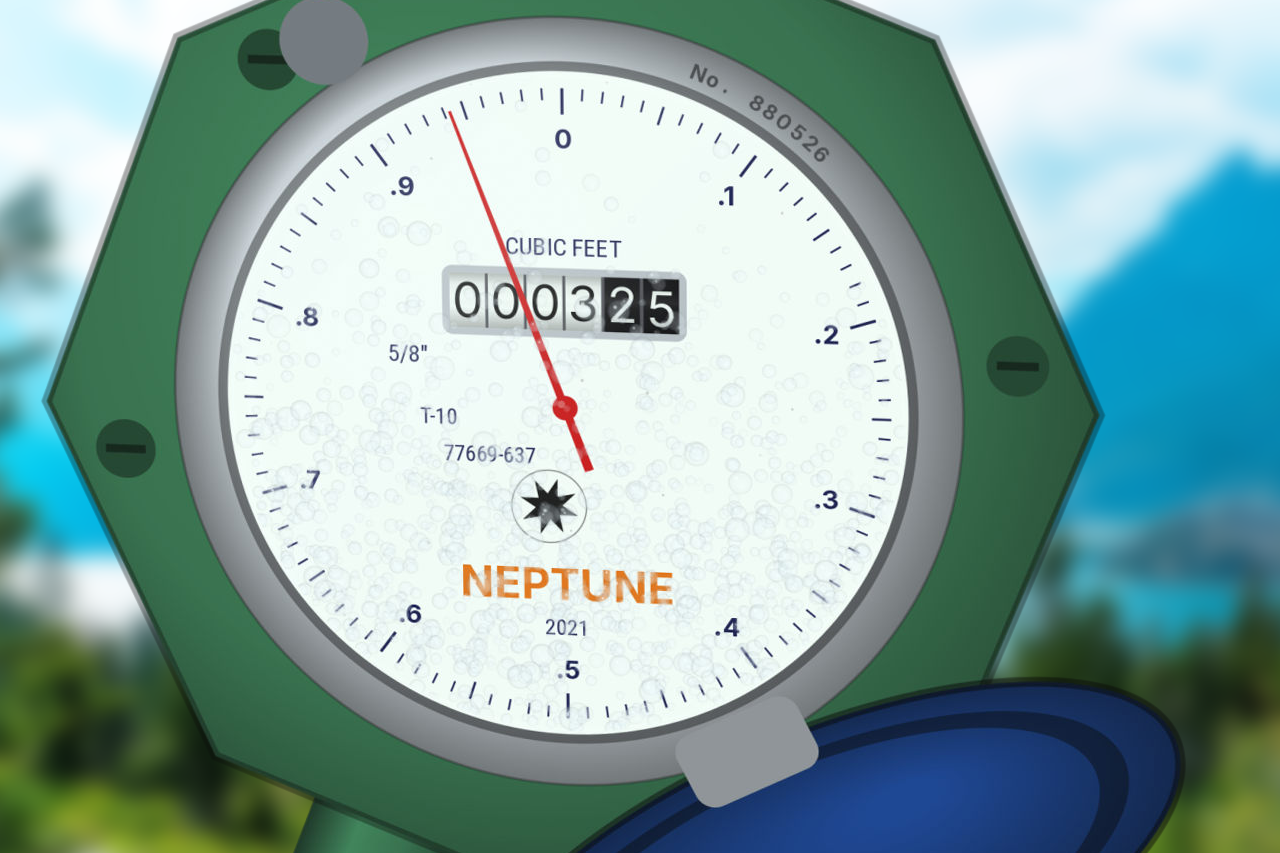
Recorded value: **324.94** ft³
